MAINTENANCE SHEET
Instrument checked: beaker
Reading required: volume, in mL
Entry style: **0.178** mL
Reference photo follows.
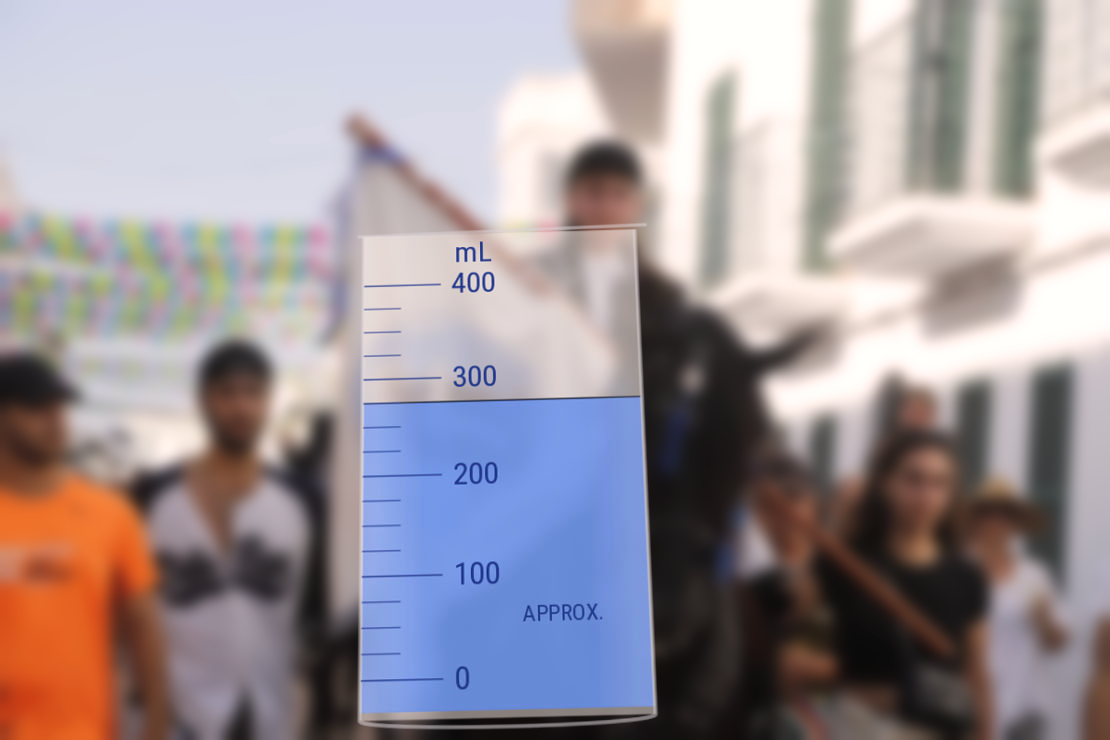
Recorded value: **275** mL
